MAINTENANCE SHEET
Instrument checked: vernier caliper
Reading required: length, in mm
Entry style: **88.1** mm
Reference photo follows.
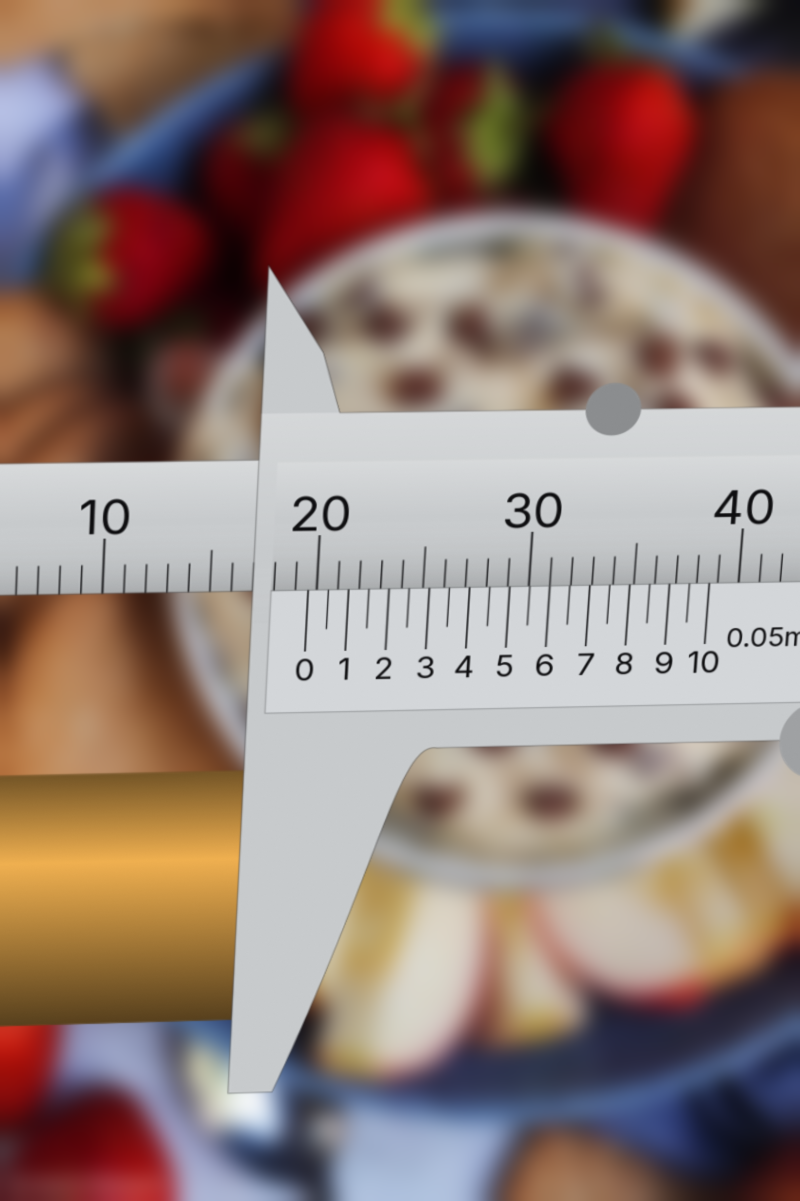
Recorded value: **19.6** mm
